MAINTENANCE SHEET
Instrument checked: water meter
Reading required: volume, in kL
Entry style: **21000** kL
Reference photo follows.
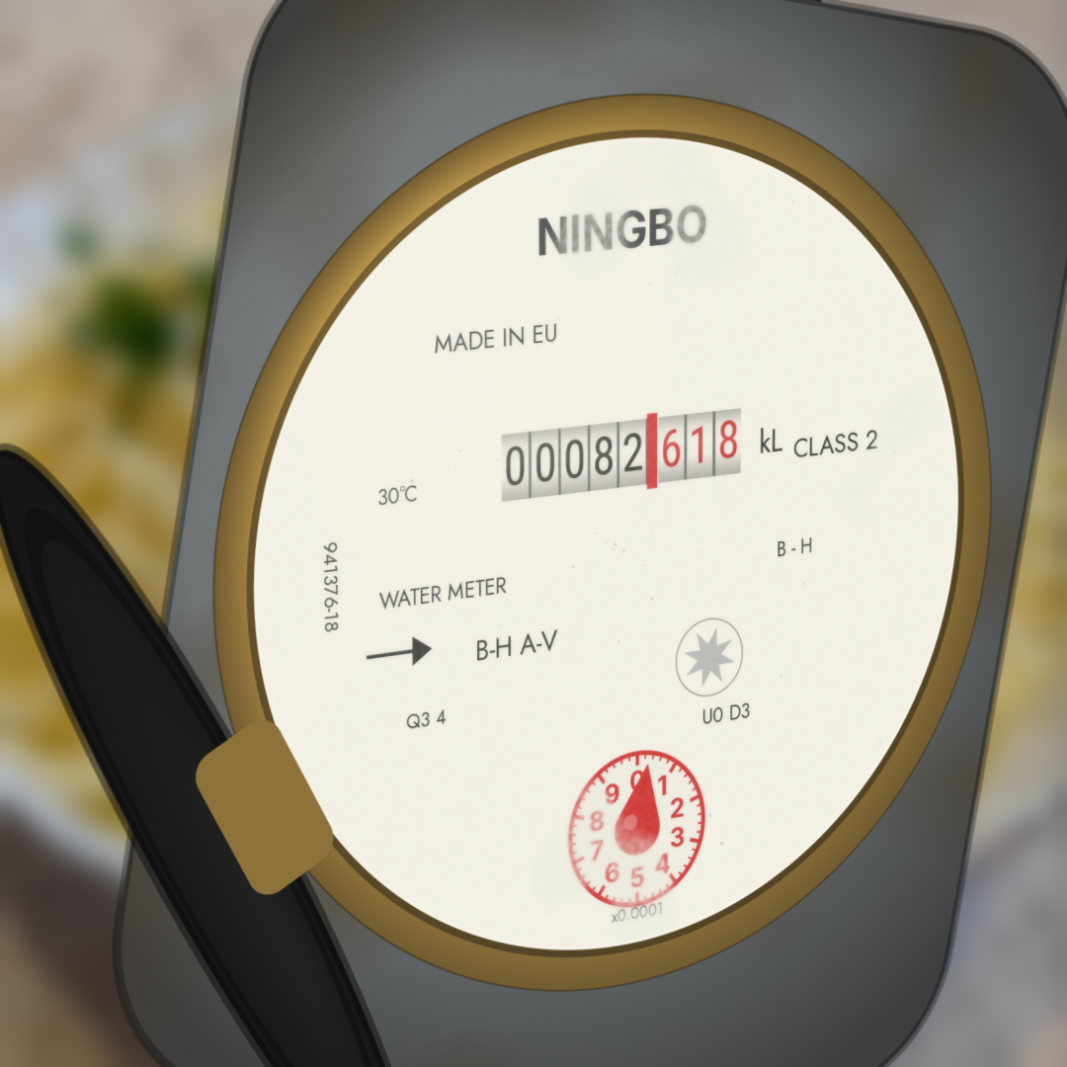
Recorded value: **82.6180** kL
